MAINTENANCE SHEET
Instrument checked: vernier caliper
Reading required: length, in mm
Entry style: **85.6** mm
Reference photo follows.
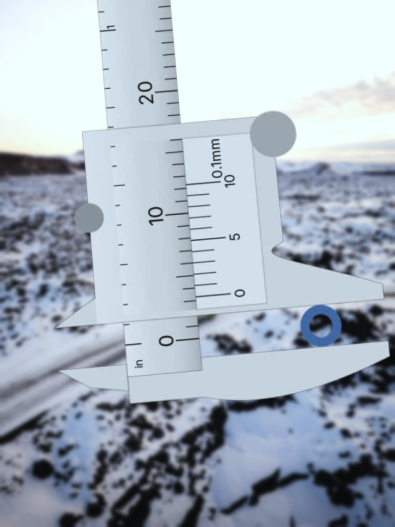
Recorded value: **3.3** mm
